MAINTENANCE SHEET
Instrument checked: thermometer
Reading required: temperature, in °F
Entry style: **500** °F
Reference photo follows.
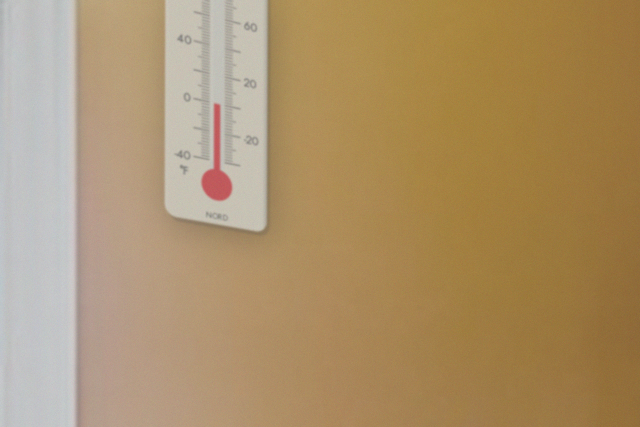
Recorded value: **0** °F
